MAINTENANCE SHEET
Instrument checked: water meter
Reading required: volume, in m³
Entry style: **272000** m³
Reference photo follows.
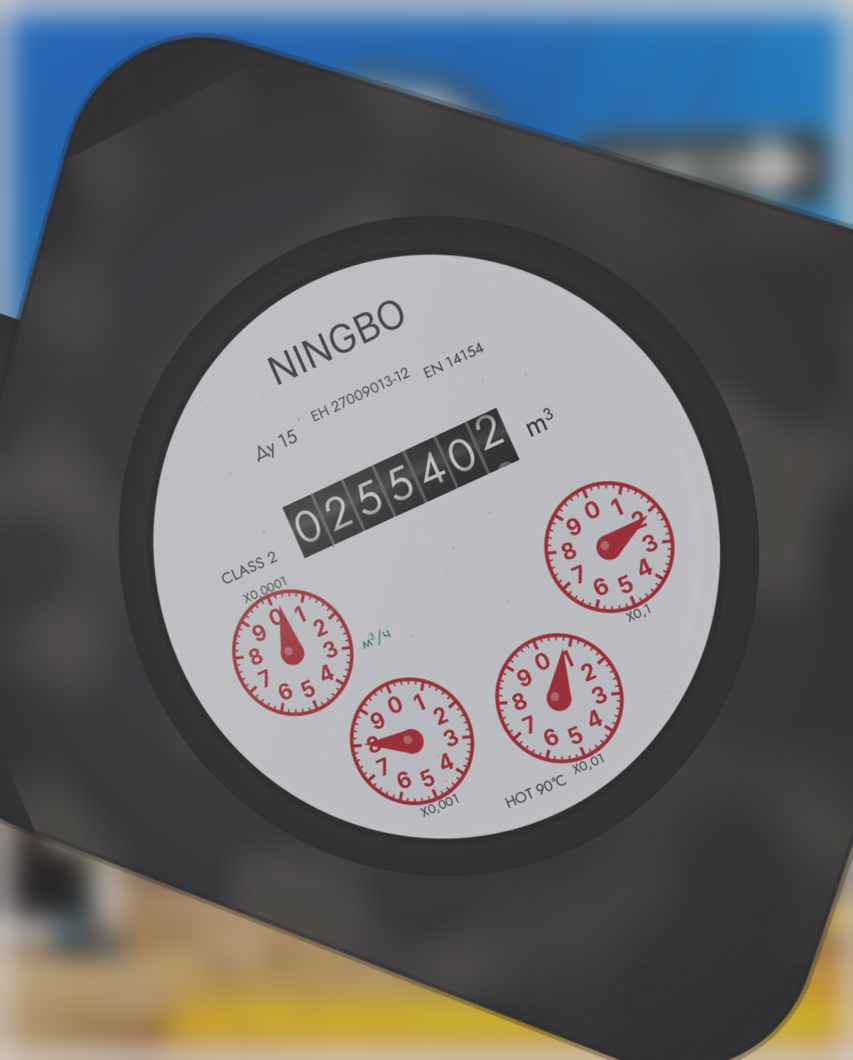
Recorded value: **255402.2080** m³
